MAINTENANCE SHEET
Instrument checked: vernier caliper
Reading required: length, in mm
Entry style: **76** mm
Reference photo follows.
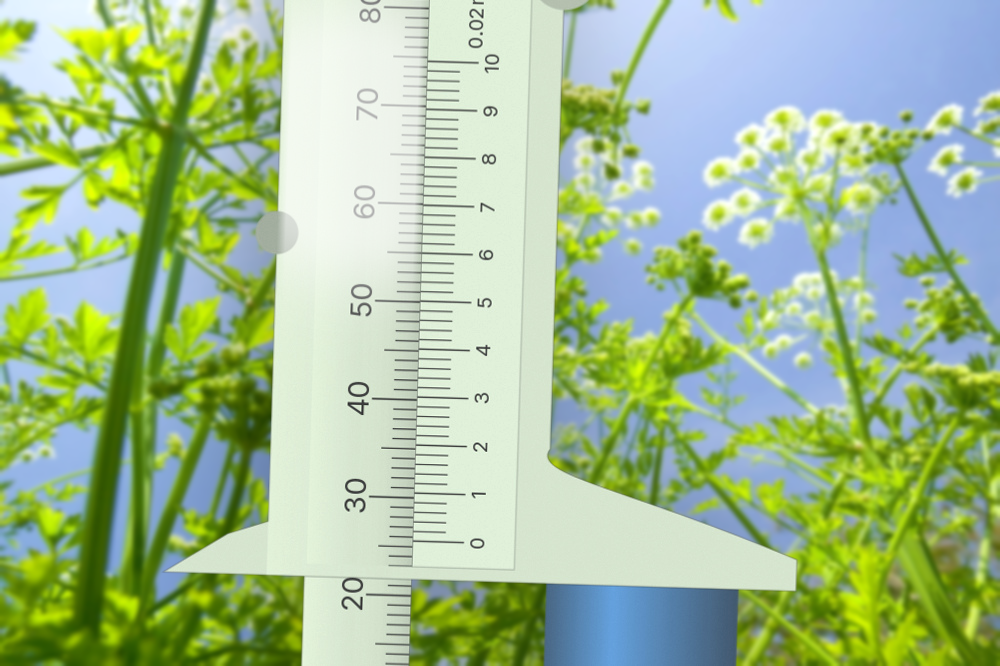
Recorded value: **25.6** mm
